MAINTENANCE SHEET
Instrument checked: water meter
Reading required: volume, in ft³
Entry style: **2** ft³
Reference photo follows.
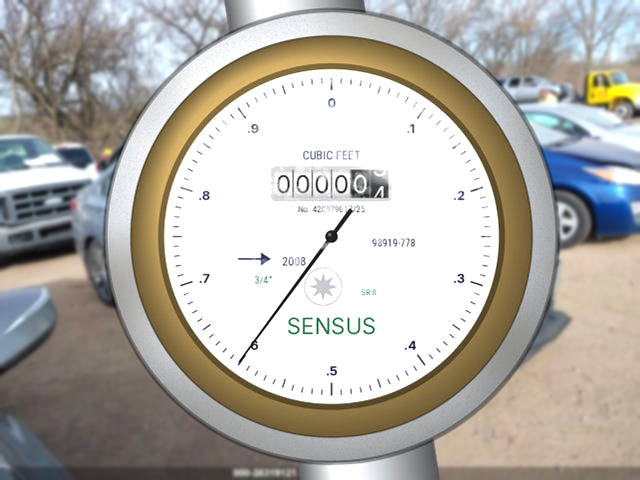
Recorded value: **3.60** ft³
